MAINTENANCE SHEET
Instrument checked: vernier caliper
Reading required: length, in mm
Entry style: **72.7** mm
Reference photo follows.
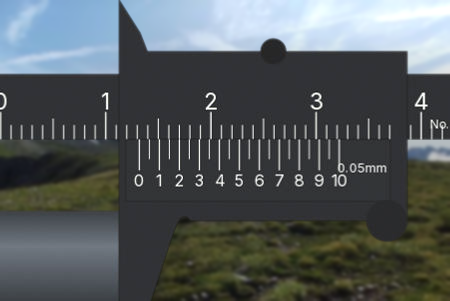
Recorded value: **13.2** mm
